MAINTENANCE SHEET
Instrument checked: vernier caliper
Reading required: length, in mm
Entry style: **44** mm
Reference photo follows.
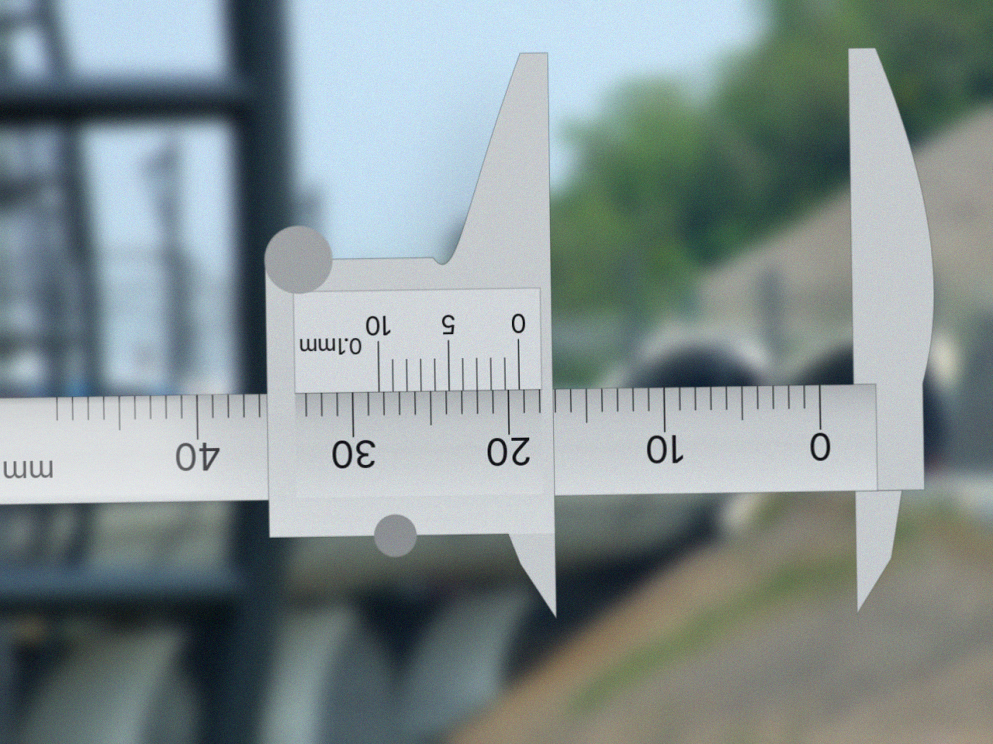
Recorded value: **19.3** mm
